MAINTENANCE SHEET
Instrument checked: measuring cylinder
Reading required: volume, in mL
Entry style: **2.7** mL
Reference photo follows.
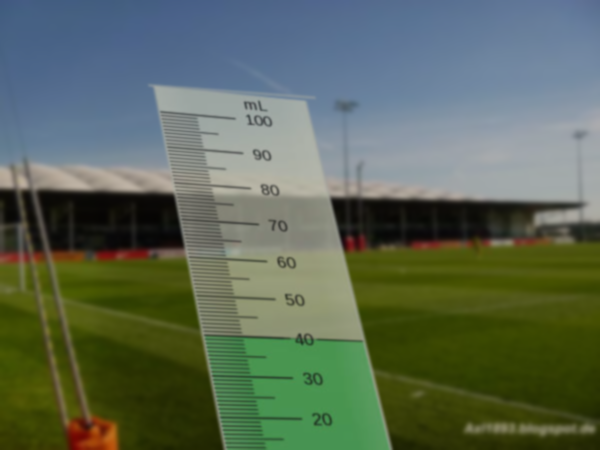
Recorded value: **40** mL
